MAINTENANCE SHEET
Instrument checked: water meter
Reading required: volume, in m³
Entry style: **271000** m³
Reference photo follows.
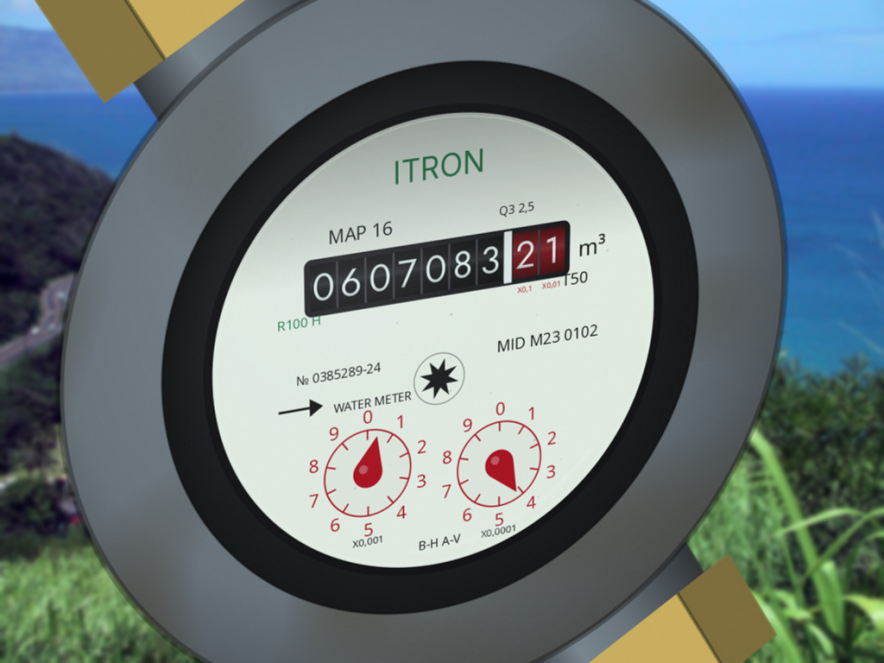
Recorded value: **607083.2104** m³
